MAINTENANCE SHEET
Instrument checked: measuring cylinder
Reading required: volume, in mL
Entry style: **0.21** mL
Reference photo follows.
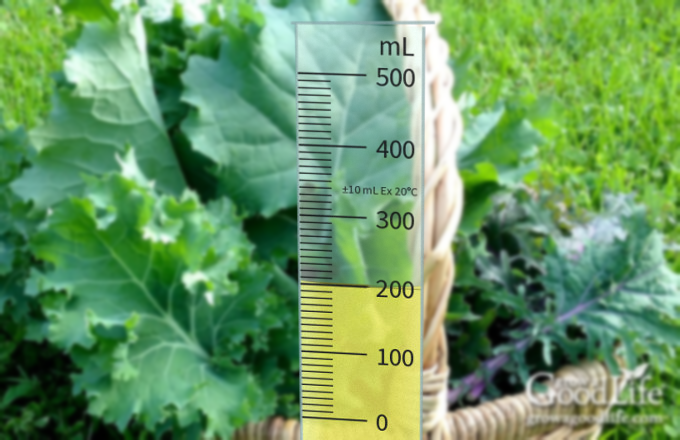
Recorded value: **200** mL
